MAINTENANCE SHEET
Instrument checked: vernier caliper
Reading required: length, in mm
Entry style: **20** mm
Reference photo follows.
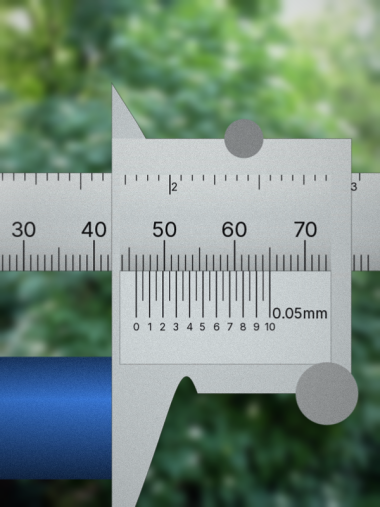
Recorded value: **46.0** mm
